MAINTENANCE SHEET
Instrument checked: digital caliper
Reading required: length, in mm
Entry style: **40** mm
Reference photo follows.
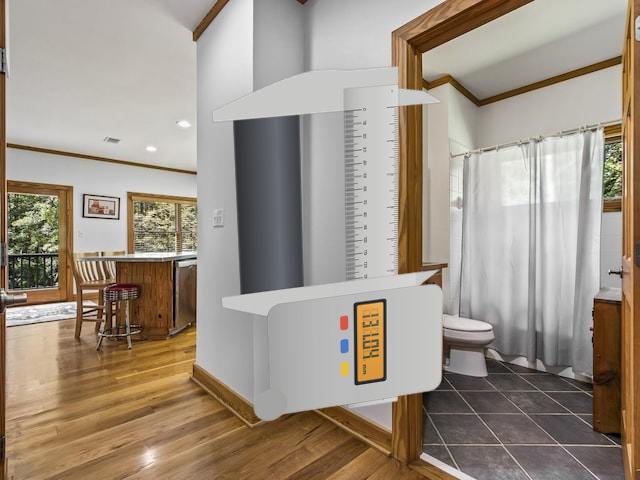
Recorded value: **131.04** mm
